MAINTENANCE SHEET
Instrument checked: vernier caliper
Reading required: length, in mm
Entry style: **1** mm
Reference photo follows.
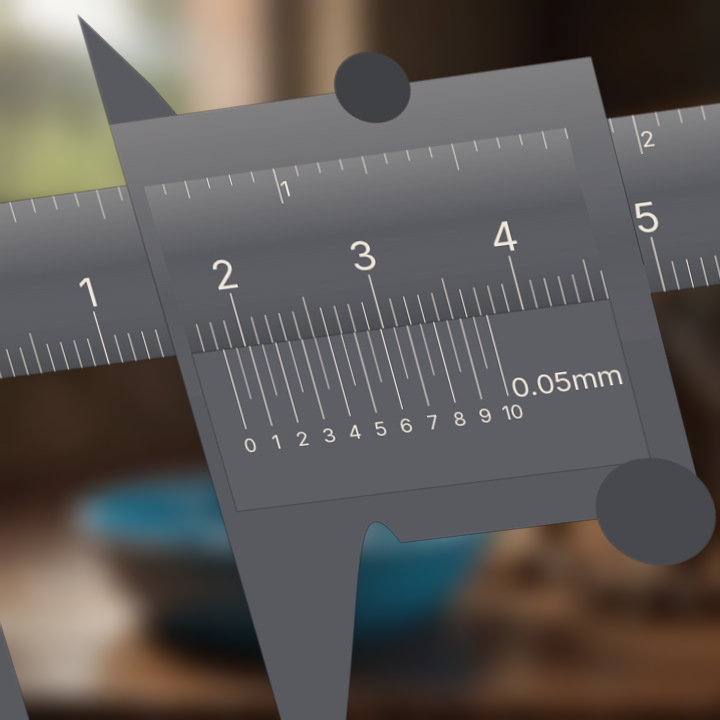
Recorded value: **18.4** mm
